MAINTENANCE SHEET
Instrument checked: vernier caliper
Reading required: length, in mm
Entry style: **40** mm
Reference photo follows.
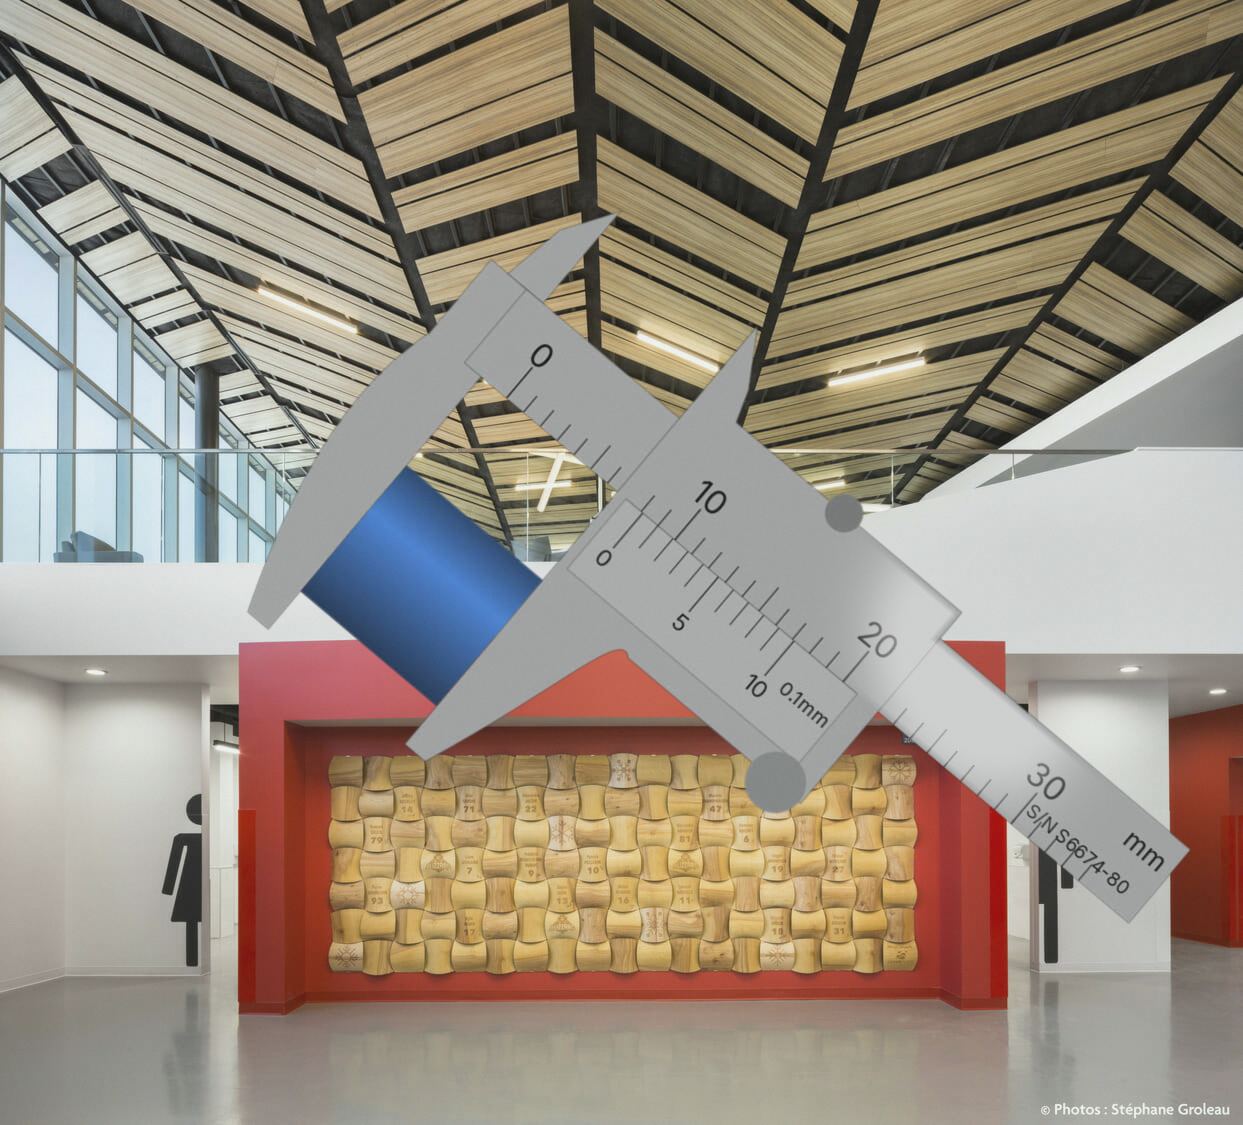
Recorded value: **8.1** mm
